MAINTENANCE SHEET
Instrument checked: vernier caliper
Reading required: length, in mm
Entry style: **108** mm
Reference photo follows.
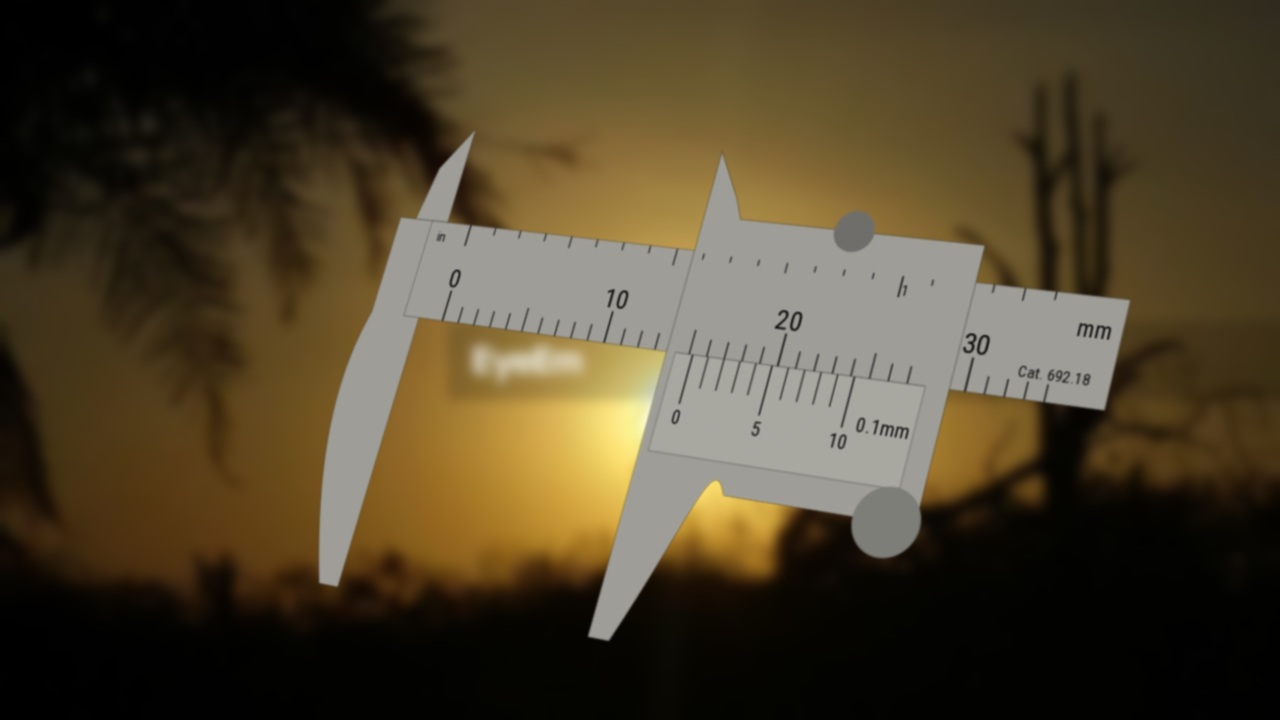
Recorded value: **15.2** mm
